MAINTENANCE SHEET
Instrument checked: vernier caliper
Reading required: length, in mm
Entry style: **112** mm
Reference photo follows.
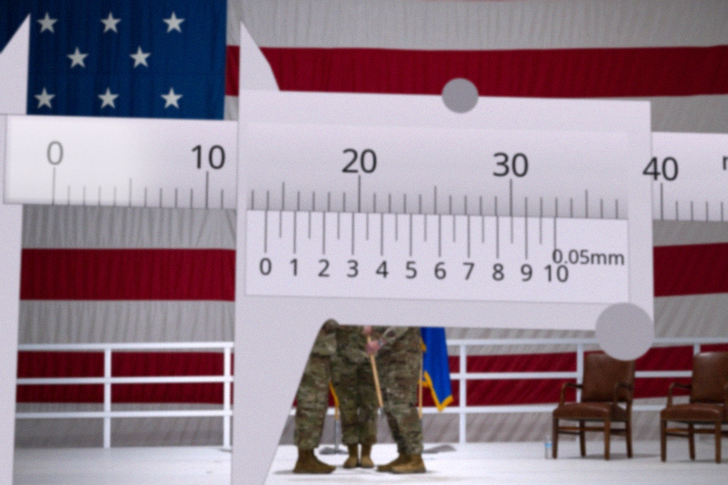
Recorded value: **13.9** mm
